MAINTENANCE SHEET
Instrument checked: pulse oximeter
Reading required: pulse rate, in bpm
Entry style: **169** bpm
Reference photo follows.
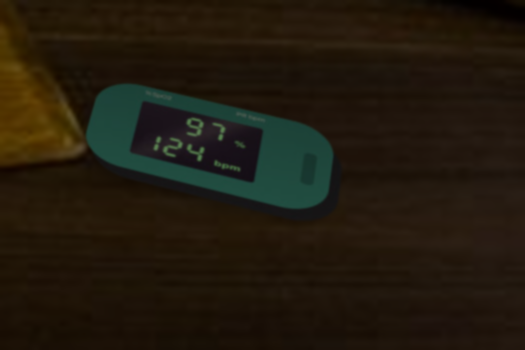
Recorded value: **124** bpm
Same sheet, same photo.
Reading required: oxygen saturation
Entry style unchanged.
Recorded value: **97** %
